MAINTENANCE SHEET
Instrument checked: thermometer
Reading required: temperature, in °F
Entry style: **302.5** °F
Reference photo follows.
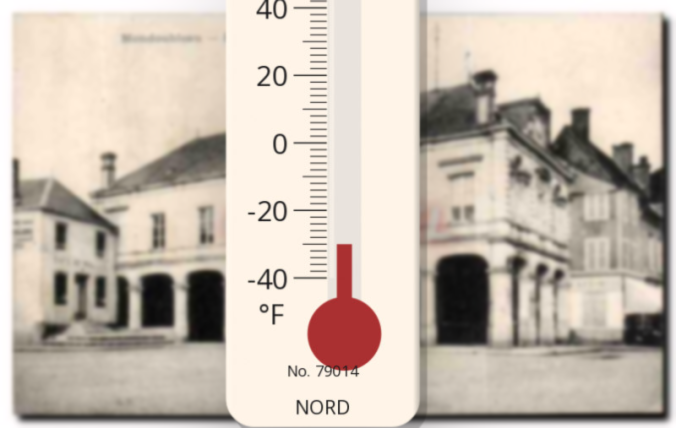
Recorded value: **-30** °F
